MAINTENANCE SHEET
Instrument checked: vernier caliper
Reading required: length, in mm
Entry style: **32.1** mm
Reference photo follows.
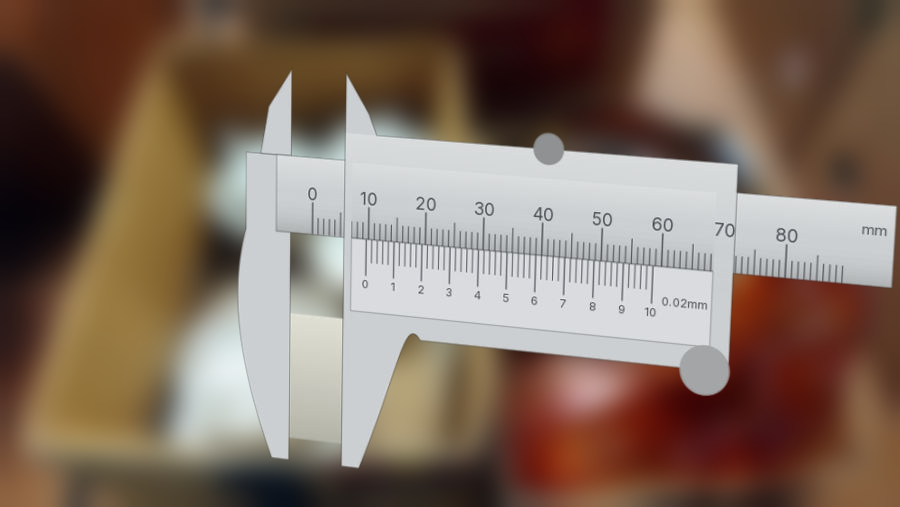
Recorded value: **9.6** mm
